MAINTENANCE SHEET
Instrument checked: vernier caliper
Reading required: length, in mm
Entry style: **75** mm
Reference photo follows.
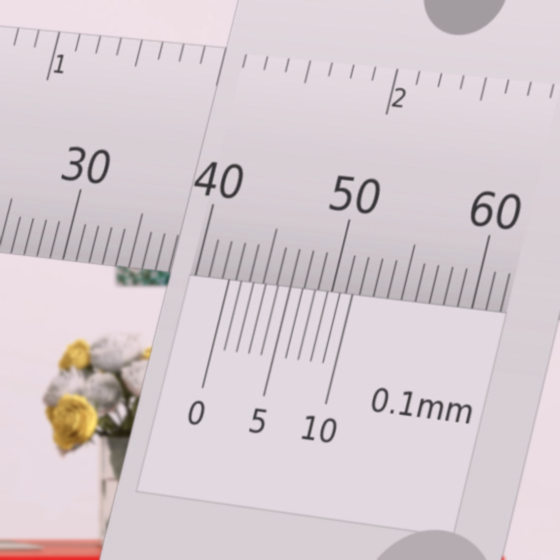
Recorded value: **42.5** mm
